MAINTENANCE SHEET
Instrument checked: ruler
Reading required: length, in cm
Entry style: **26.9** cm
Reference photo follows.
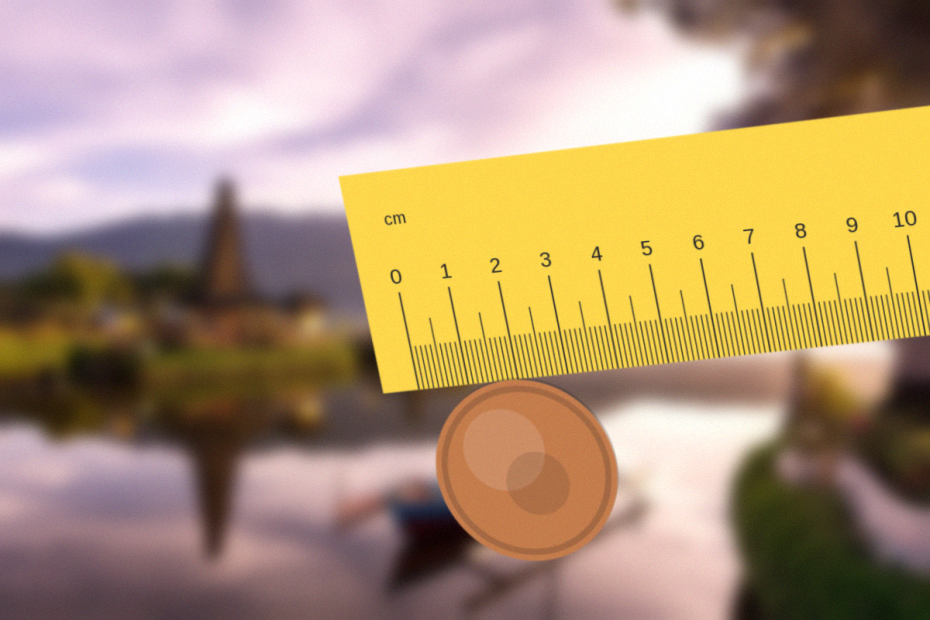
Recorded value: **3.6** cm
